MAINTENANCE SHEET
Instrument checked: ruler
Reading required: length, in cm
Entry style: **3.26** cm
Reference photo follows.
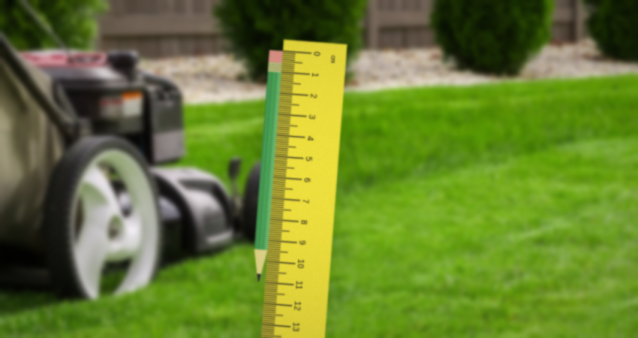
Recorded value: **11** cm
